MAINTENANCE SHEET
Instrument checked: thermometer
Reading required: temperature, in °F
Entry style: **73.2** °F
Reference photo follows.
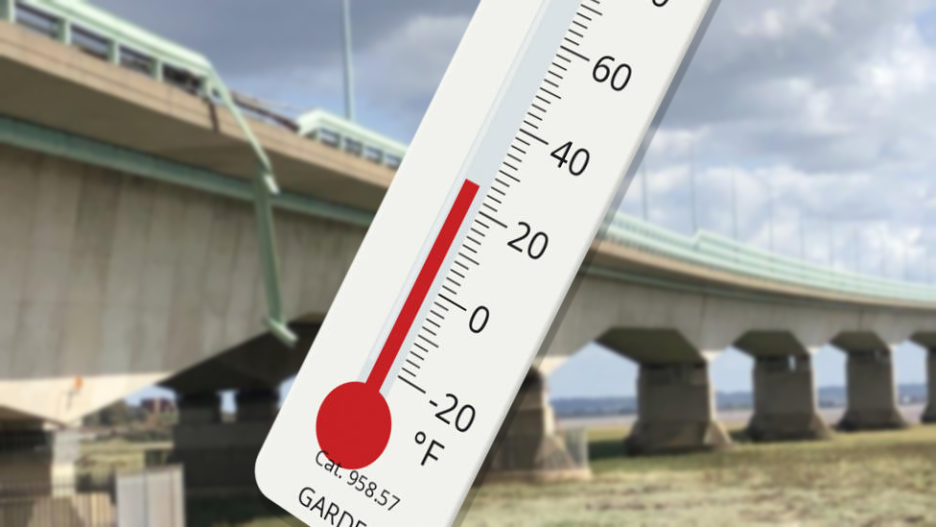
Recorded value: **25** °F
